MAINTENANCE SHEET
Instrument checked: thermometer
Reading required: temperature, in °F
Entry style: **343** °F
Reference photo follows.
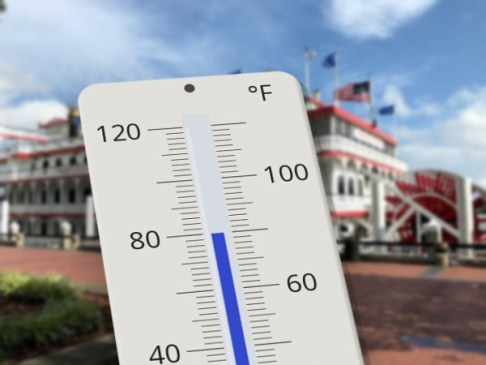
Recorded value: **80** °F
